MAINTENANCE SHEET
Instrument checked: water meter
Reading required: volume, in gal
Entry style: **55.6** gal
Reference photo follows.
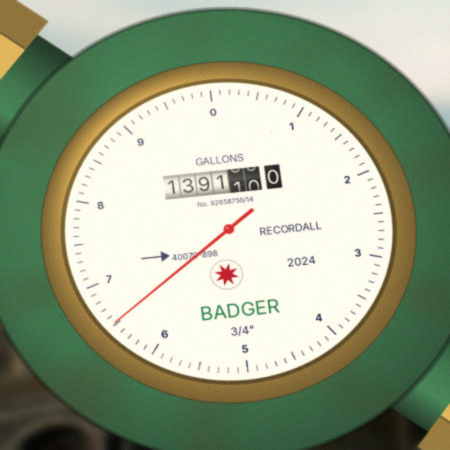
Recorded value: **1391096.5** gal
